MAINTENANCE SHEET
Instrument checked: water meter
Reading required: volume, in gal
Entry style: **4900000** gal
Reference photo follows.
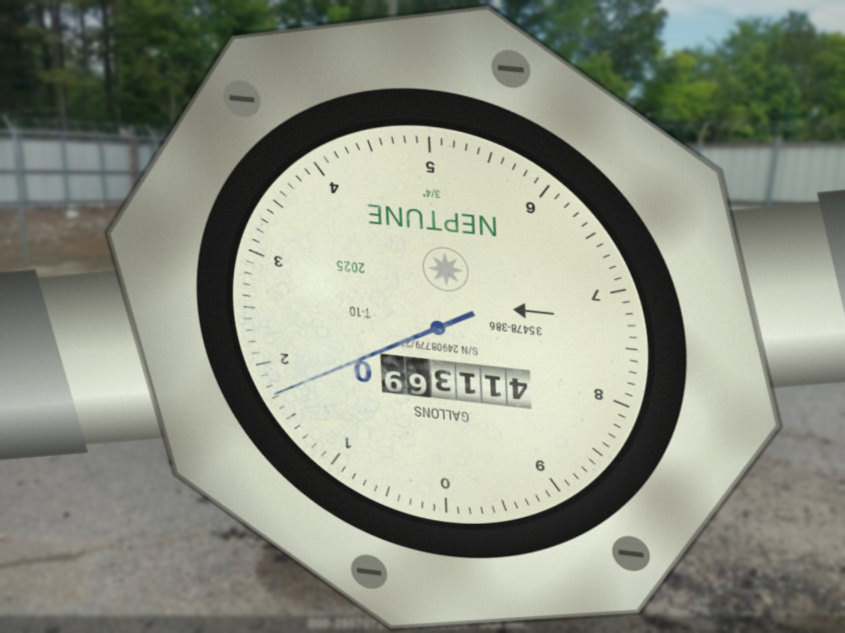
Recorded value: **4113691.7** gal
